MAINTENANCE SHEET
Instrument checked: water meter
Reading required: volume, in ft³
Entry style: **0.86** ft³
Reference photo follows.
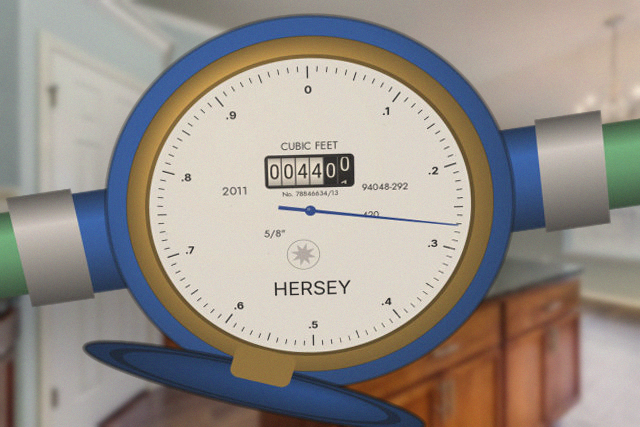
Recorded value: **4400.27** ft³
